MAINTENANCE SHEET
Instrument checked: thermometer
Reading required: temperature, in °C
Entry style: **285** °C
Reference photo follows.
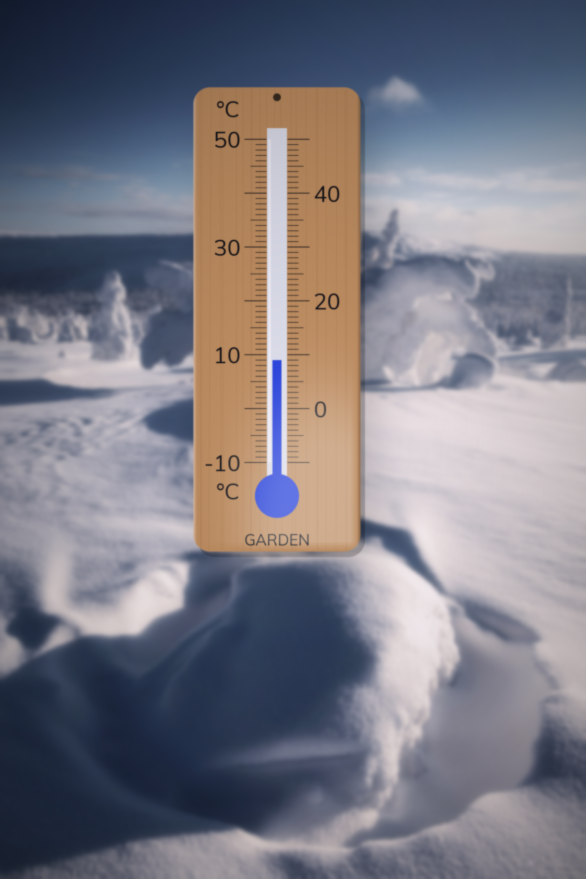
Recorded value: **9** °C
